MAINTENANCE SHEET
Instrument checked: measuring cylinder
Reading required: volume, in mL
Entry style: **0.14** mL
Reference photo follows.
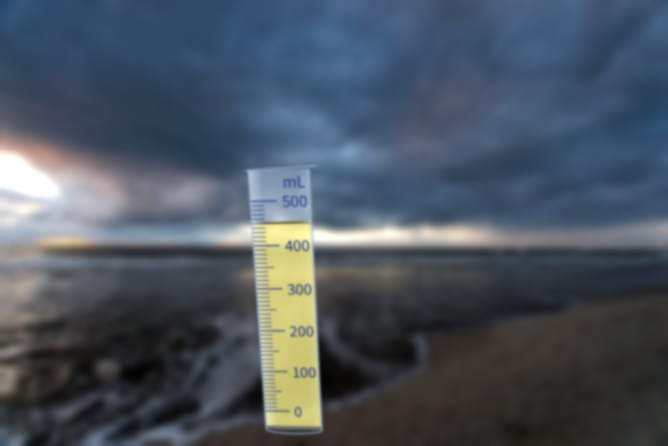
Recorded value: **450** mL
